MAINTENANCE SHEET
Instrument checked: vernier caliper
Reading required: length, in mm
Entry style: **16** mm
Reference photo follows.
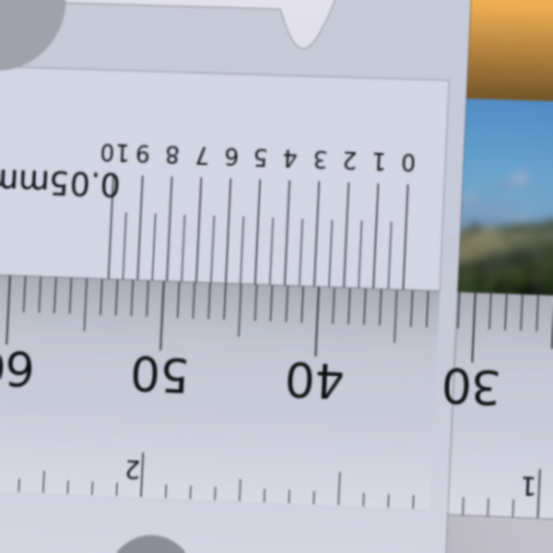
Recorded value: **34.6** mm
